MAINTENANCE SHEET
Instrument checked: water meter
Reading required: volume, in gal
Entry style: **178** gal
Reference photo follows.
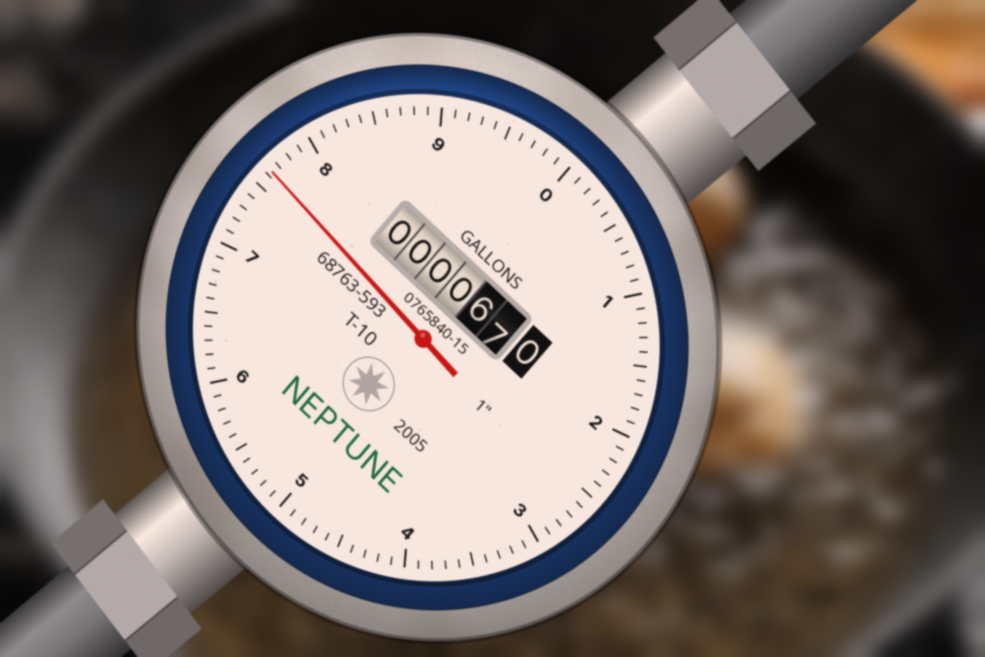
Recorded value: **667.6** gal
